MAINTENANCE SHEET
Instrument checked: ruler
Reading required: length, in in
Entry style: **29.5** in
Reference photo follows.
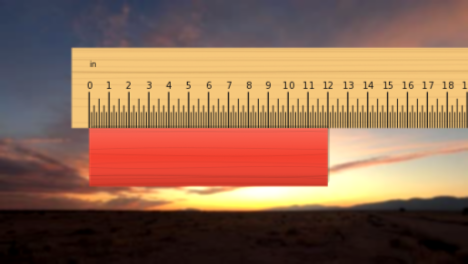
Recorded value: **12** in
